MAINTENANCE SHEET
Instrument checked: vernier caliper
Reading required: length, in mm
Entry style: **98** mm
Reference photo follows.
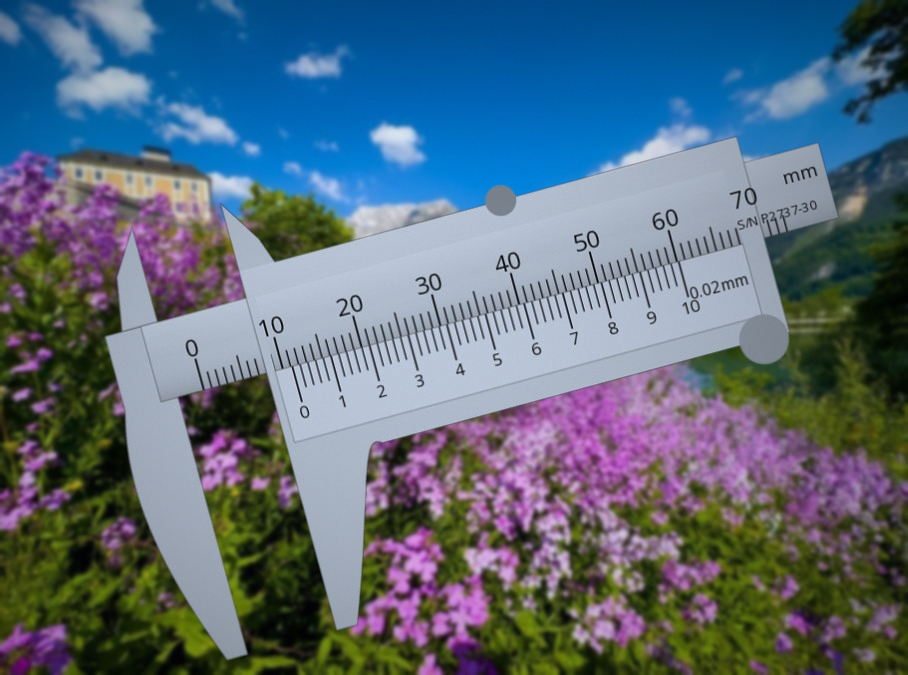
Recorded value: **11.2** mm
